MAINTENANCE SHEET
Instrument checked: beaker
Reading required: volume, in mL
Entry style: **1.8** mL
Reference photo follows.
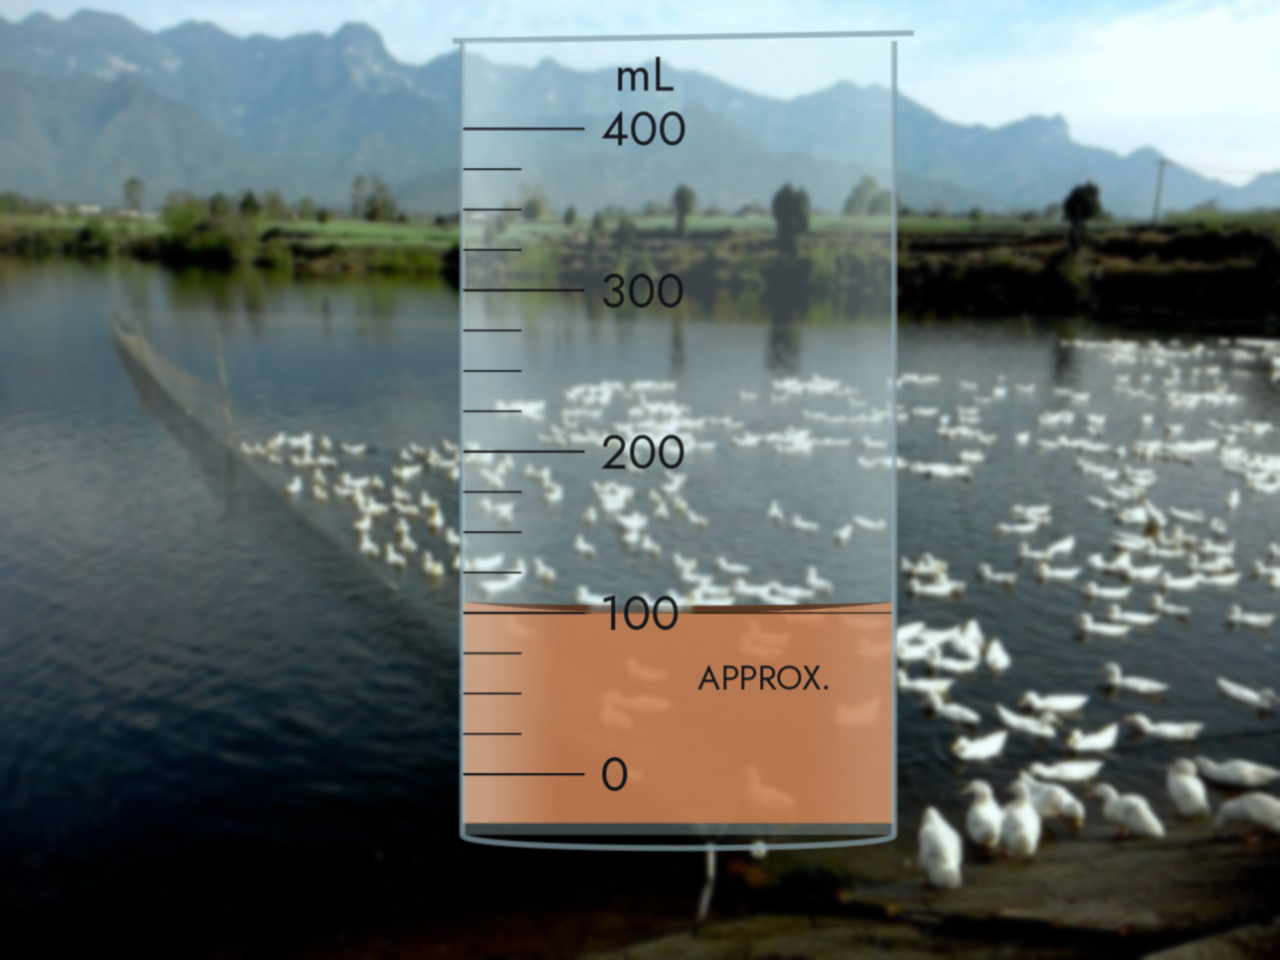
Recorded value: **100** mL
